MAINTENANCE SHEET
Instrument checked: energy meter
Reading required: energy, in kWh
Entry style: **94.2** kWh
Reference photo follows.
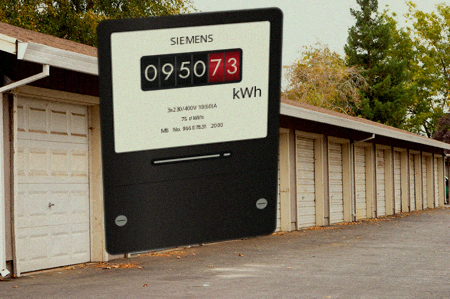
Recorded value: **950.73** kWh
